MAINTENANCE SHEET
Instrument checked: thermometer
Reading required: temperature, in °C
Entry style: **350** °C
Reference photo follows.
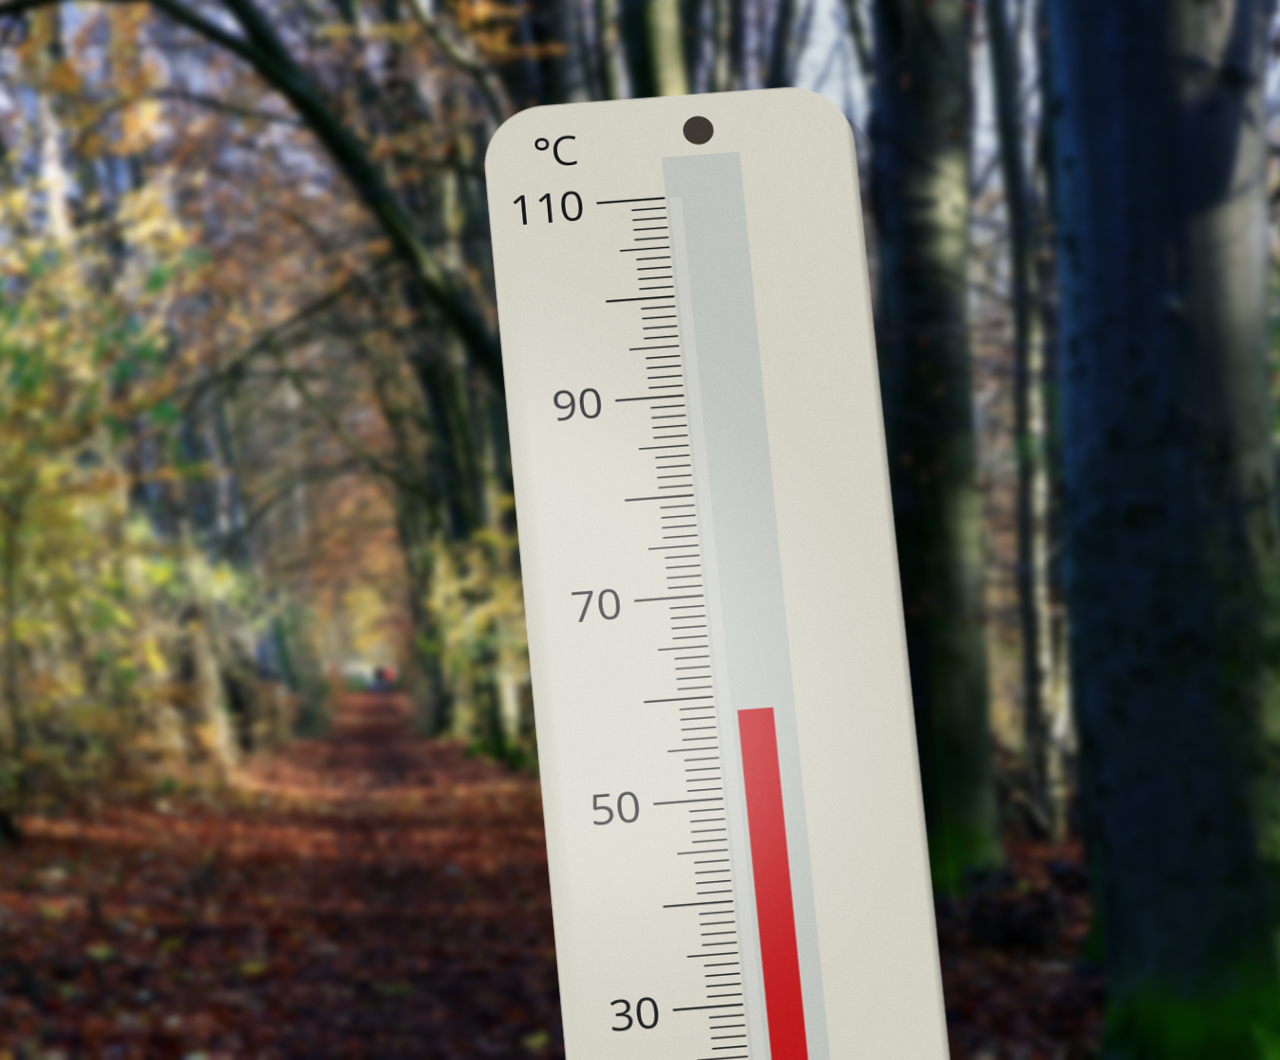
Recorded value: **58.5** °C
